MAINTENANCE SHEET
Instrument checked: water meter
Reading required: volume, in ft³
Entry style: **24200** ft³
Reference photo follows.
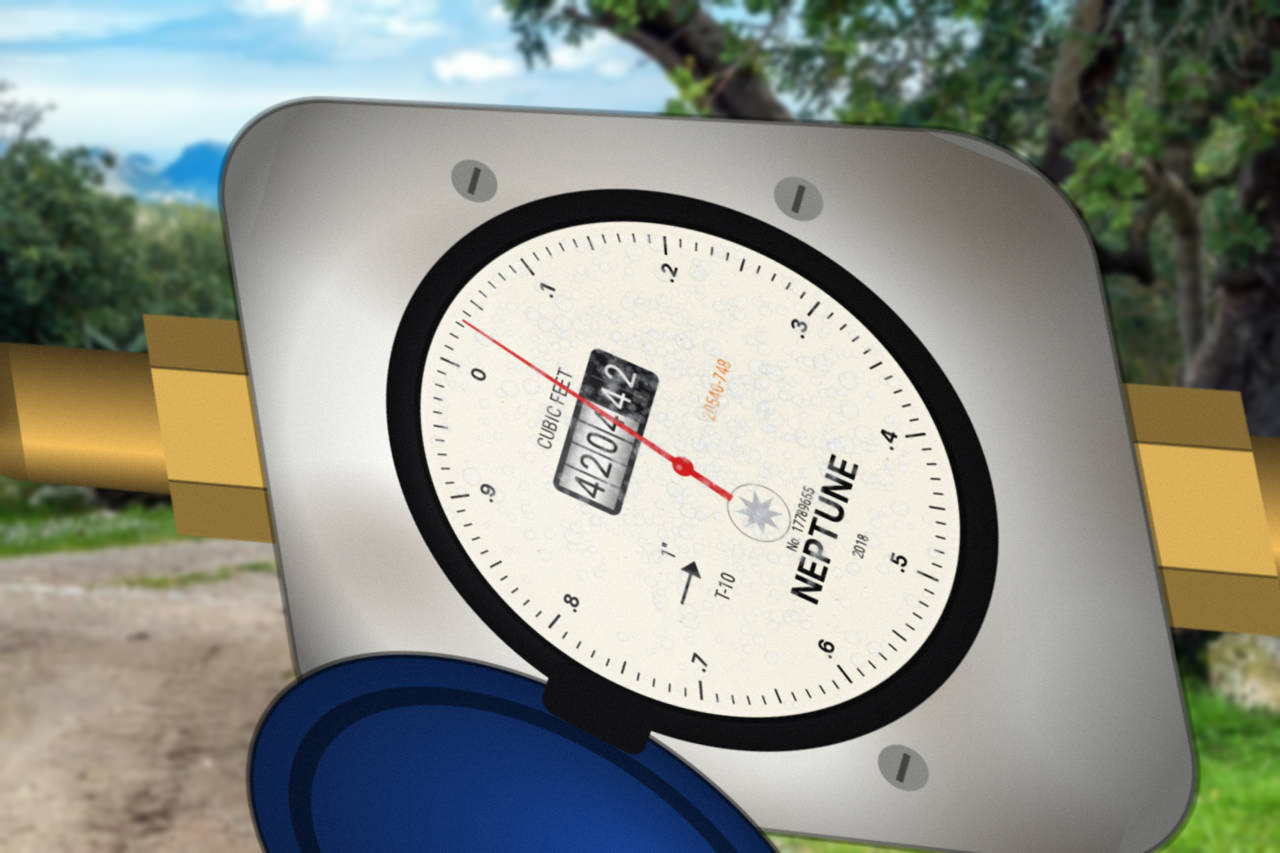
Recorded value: **420442.03** ft³
